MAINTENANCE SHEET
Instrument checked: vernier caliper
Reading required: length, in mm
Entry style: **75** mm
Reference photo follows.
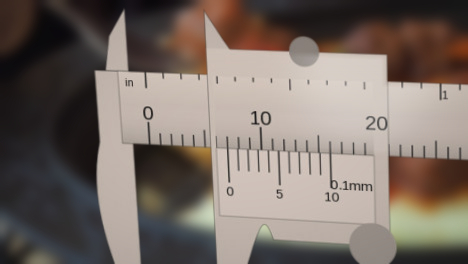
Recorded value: **7.0** mm
